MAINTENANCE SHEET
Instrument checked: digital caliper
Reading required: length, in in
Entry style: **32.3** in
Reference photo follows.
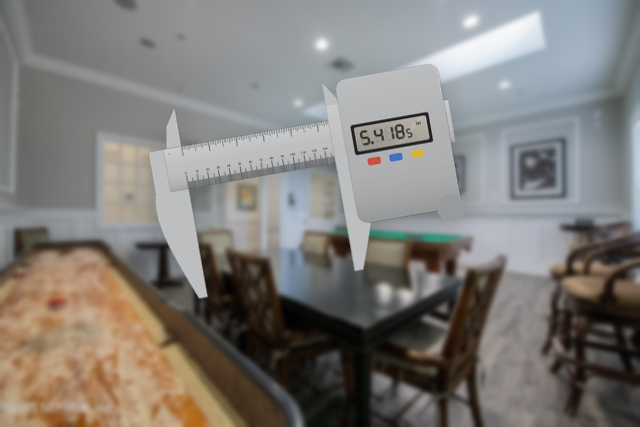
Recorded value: **5.4185** in
